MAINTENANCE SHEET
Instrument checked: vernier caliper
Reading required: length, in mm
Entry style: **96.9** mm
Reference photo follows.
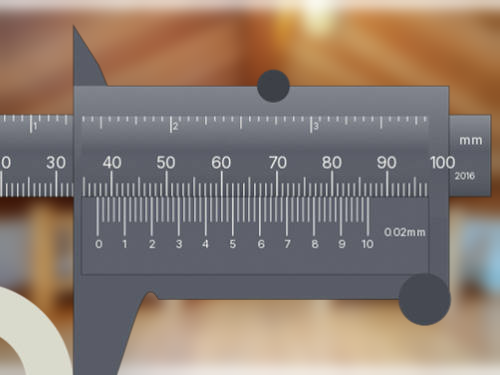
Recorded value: **37.5** mm
